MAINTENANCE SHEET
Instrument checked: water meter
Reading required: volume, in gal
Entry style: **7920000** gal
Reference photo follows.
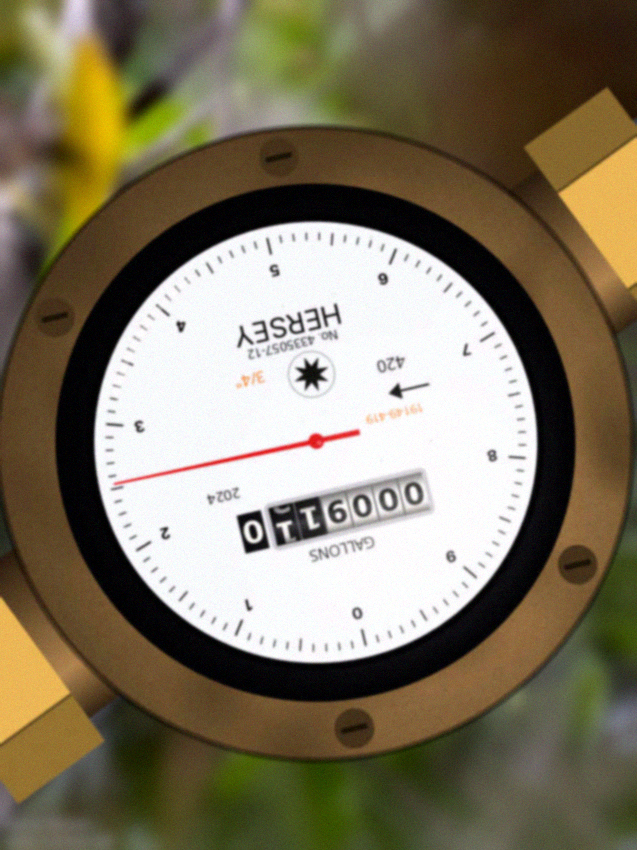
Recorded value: **9112.5** gal
